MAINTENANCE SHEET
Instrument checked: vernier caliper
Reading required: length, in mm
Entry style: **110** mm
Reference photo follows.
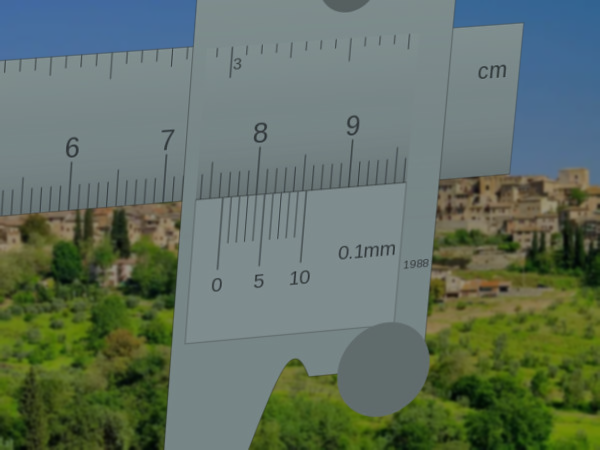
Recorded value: **76.4** mm
